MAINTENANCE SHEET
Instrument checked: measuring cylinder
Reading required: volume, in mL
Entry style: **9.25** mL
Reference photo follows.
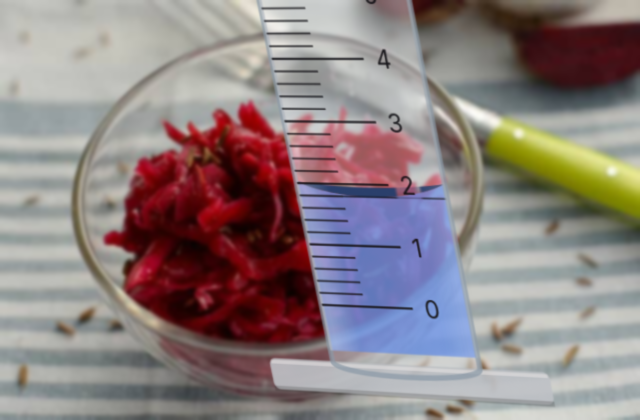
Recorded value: **1.8** mL
